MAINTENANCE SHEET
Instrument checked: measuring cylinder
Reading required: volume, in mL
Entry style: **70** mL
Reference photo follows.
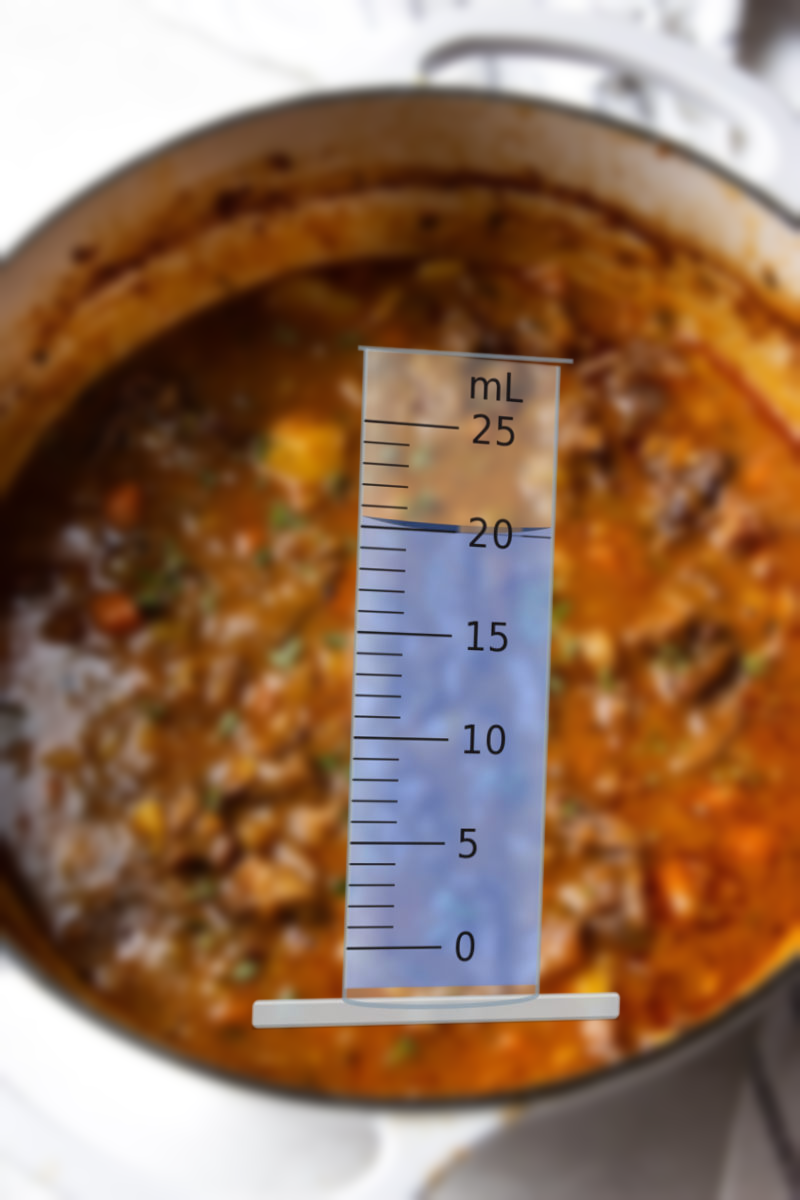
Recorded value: **20** mL
